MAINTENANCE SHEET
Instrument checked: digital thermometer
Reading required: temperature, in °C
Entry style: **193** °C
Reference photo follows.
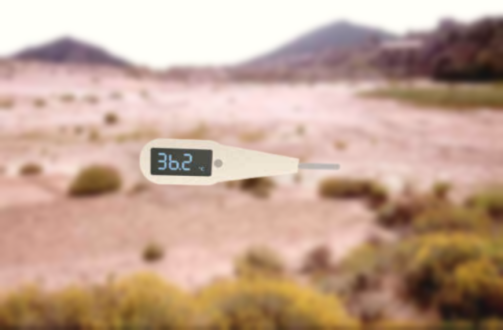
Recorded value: **36.2** °C
